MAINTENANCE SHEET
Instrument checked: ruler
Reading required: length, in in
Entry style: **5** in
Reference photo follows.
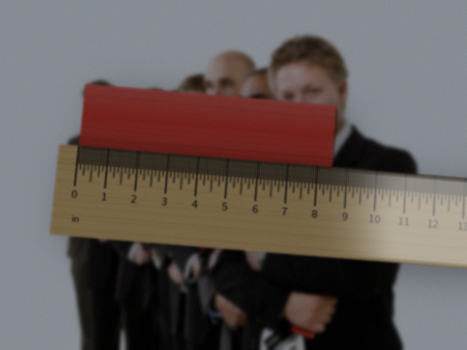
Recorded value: **8.5** in
